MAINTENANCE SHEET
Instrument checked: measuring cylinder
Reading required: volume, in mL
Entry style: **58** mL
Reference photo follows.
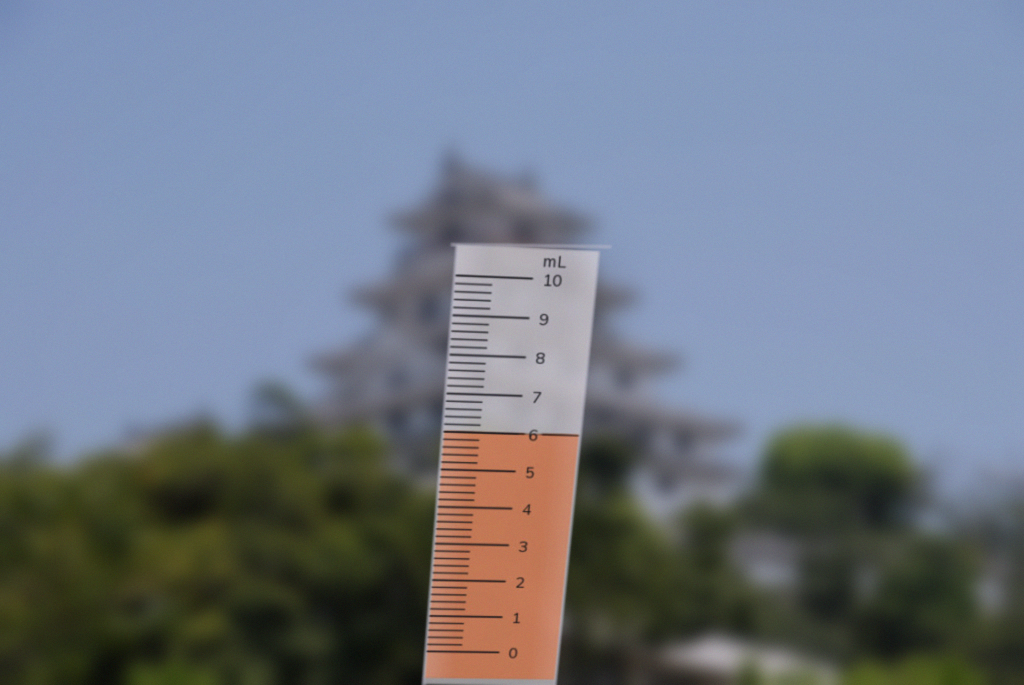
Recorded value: **6** mL
